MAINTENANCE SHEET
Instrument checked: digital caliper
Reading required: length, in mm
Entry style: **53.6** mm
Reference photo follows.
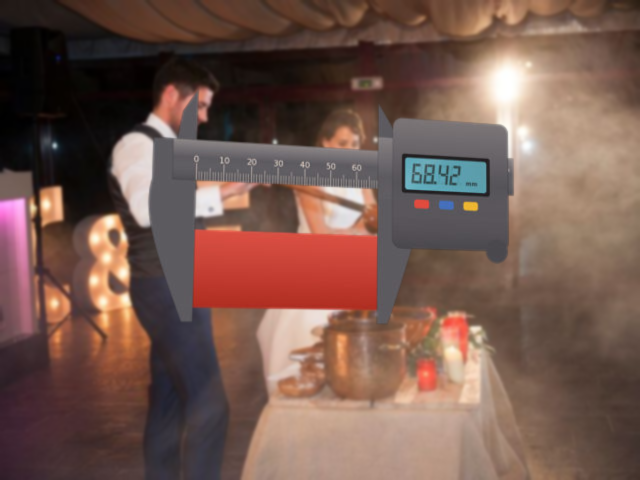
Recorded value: **68.42** mm
